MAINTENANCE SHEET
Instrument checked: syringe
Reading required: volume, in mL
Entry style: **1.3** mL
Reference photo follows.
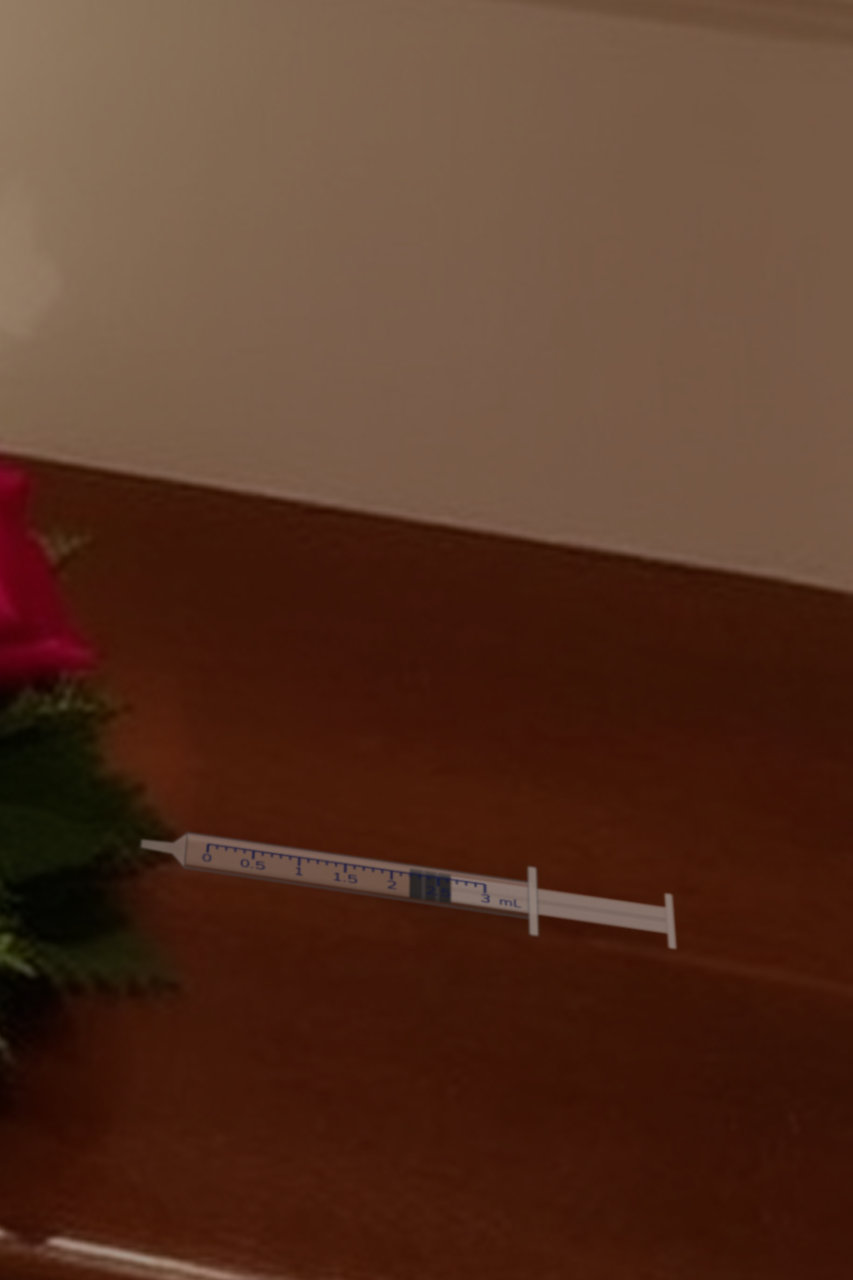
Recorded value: **2.2** mL
